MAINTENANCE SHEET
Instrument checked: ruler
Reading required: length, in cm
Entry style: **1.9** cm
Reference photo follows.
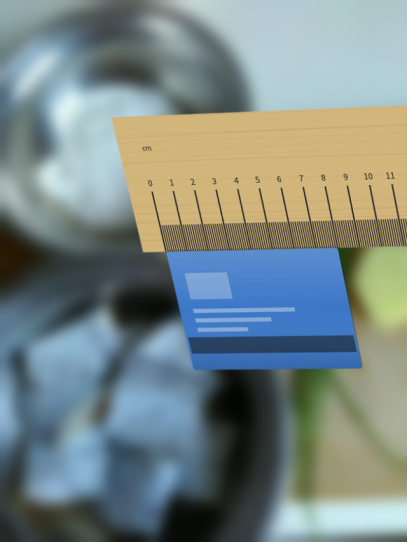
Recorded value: **8** cm
